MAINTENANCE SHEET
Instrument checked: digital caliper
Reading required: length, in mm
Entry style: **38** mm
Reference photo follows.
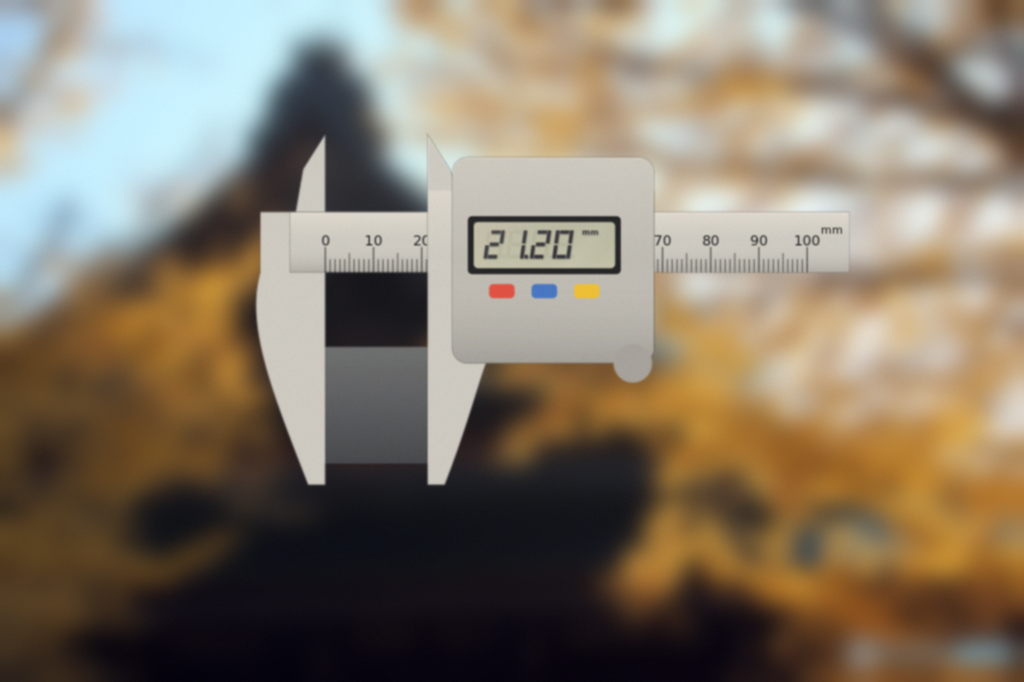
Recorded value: **21.20** mm
